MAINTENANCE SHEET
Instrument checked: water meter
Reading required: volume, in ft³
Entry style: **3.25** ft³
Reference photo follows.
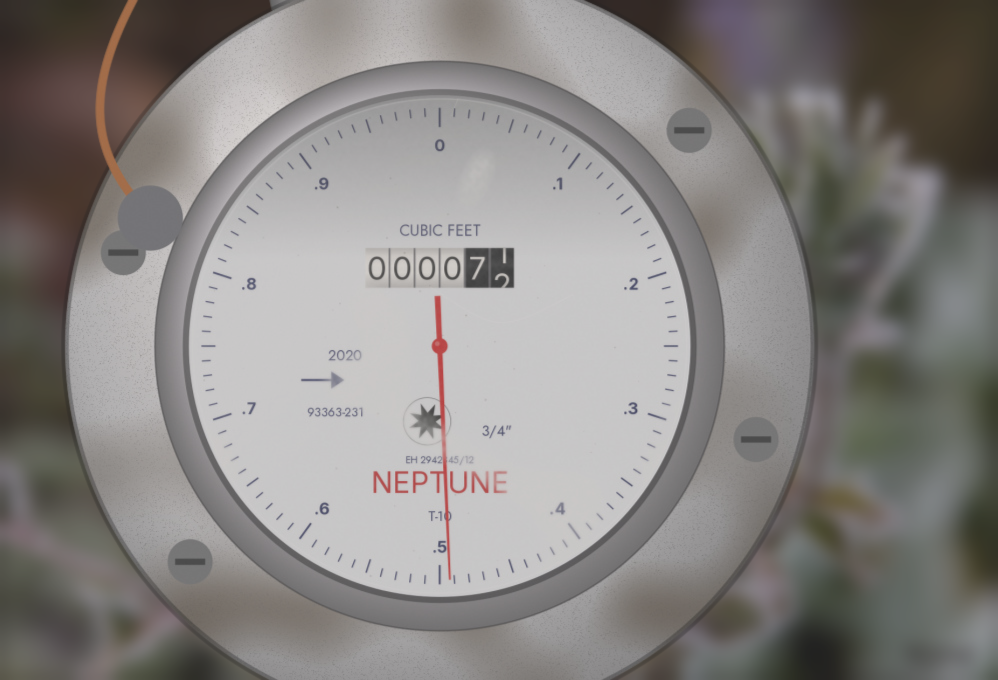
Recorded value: **71.49** ft³
